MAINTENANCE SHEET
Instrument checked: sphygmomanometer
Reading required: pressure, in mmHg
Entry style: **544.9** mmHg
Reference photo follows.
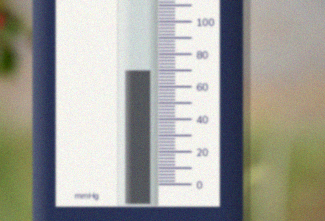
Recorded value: **70** mmHg
